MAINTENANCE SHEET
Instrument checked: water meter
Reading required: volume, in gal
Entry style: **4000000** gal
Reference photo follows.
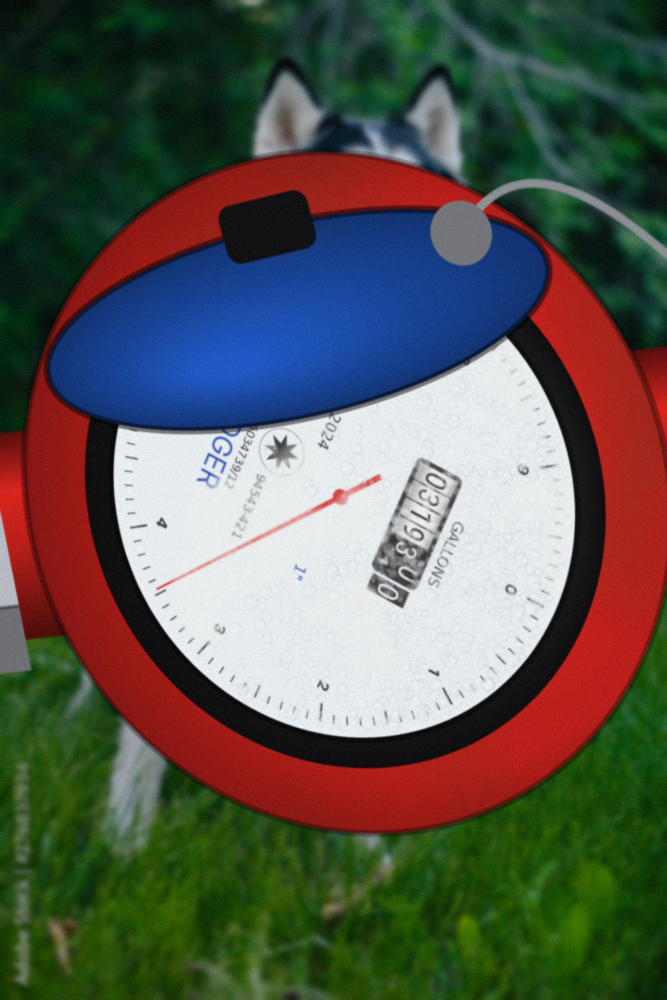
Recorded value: **319303.5** gal
